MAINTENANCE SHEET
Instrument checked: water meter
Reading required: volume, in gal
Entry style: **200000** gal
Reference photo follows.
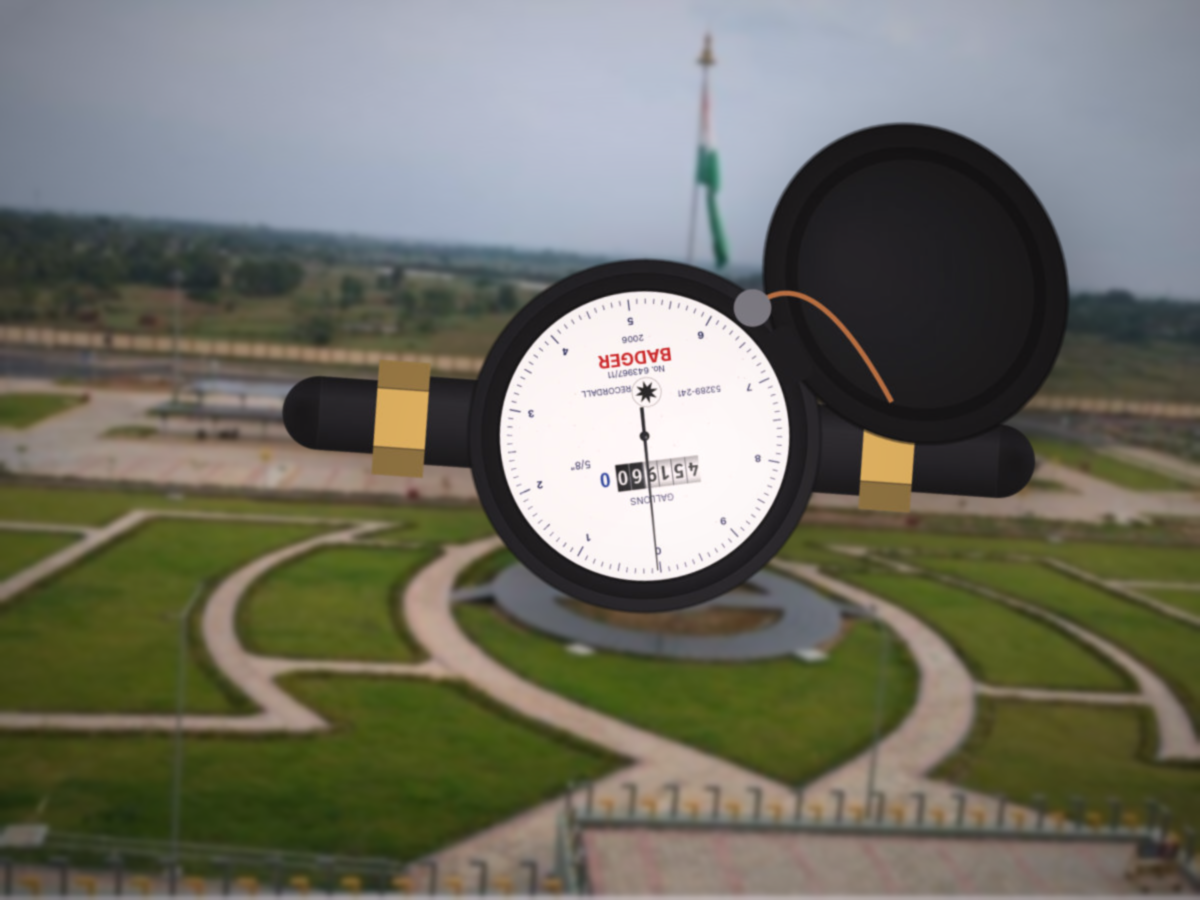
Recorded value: **4519600.0** gal
